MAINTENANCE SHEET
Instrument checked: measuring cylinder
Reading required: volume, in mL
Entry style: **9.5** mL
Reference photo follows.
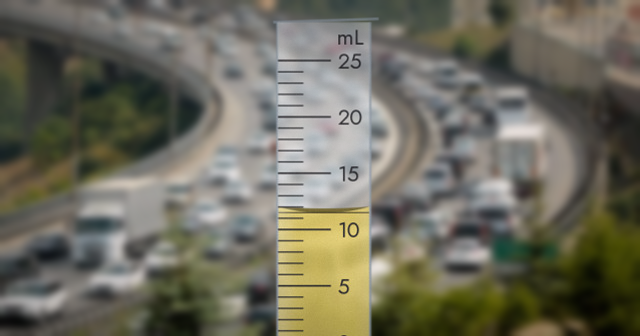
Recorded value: **11.5** mL
